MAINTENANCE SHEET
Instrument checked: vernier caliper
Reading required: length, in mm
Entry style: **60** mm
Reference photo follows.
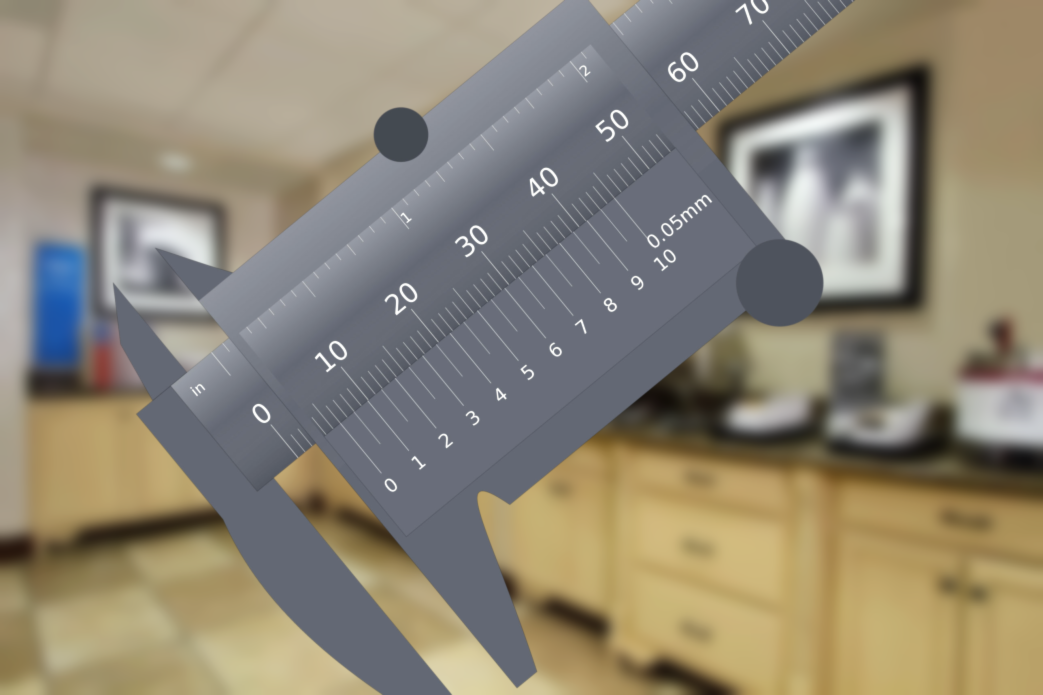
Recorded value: **6.0** mm
